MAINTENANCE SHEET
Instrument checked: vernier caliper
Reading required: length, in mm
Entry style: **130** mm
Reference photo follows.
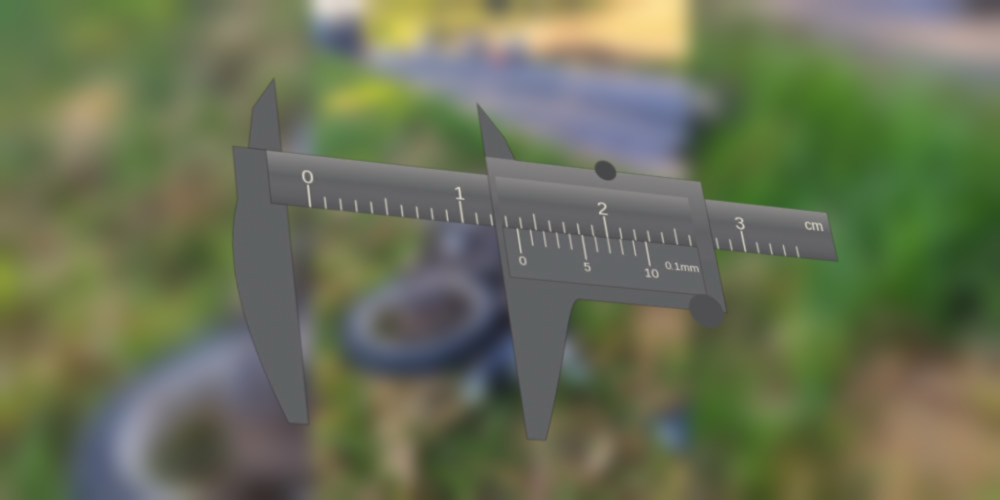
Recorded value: **13.7** mm
